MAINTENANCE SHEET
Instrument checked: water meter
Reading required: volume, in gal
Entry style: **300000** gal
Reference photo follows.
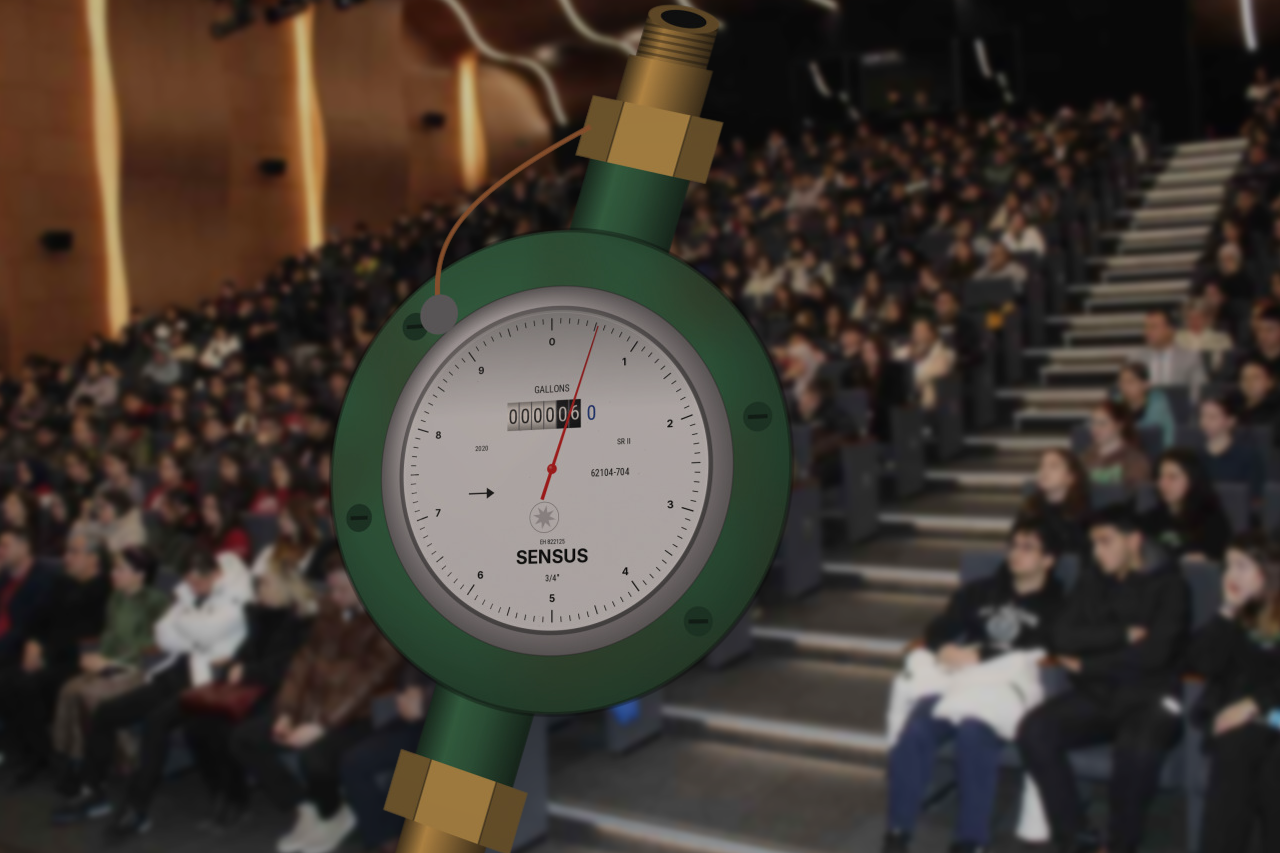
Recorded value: **60.5** gal
